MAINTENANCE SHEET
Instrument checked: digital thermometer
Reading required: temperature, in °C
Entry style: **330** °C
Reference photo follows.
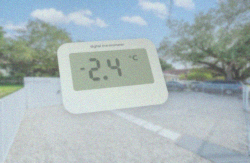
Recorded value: **-2.4** °C
